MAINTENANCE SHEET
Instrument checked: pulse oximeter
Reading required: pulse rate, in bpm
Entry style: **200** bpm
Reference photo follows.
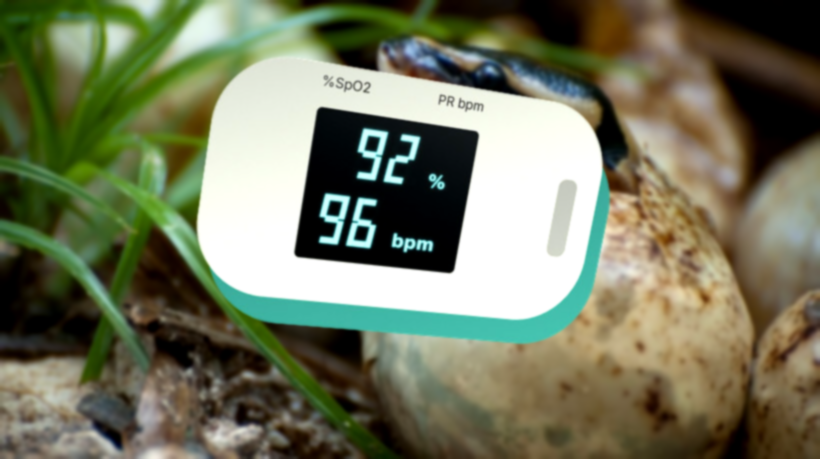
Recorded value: **96** bpm
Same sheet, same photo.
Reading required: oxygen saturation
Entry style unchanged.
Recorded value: **92** %
